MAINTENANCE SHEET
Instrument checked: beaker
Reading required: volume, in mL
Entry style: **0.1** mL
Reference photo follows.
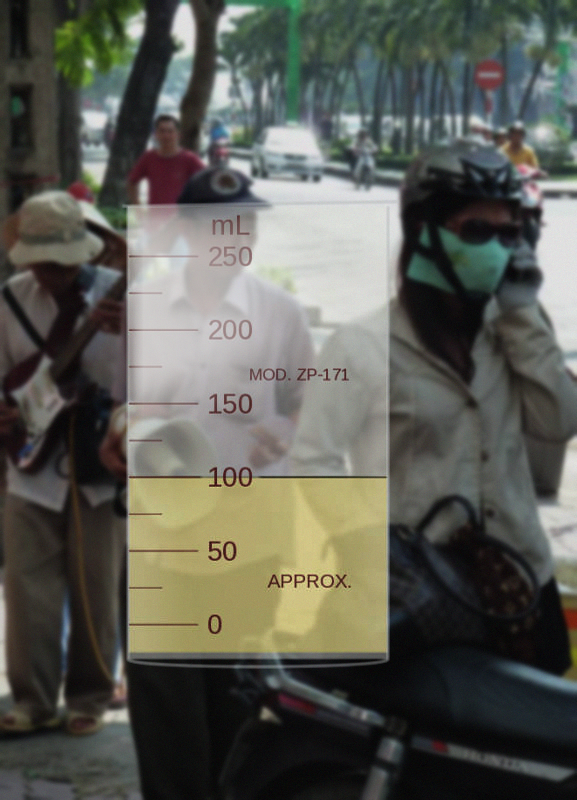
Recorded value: **100** mL
